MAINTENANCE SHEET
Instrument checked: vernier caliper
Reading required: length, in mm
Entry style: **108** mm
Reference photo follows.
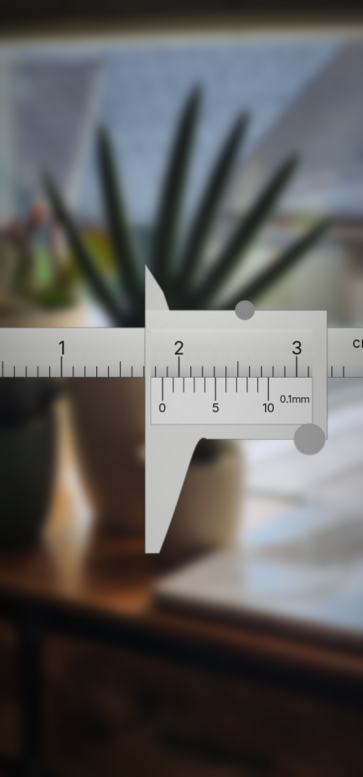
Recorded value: **18.6** mm
